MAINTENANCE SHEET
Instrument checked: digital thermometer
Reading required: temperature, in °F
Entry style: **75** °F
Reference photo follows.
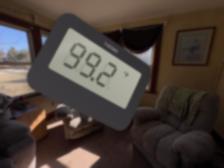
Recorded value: **99.2** °F
